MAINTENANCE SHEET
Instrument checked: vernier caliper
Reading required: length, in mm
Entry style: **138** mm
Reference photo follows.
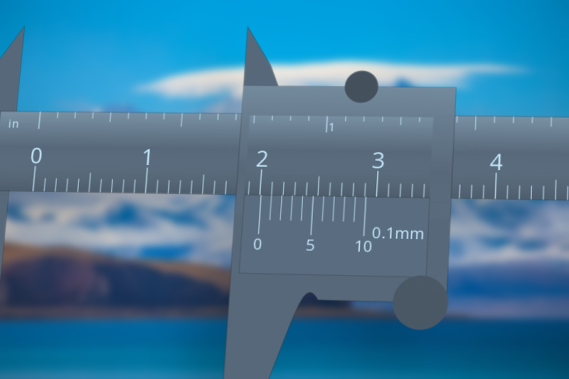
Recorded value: **20.1** mm
